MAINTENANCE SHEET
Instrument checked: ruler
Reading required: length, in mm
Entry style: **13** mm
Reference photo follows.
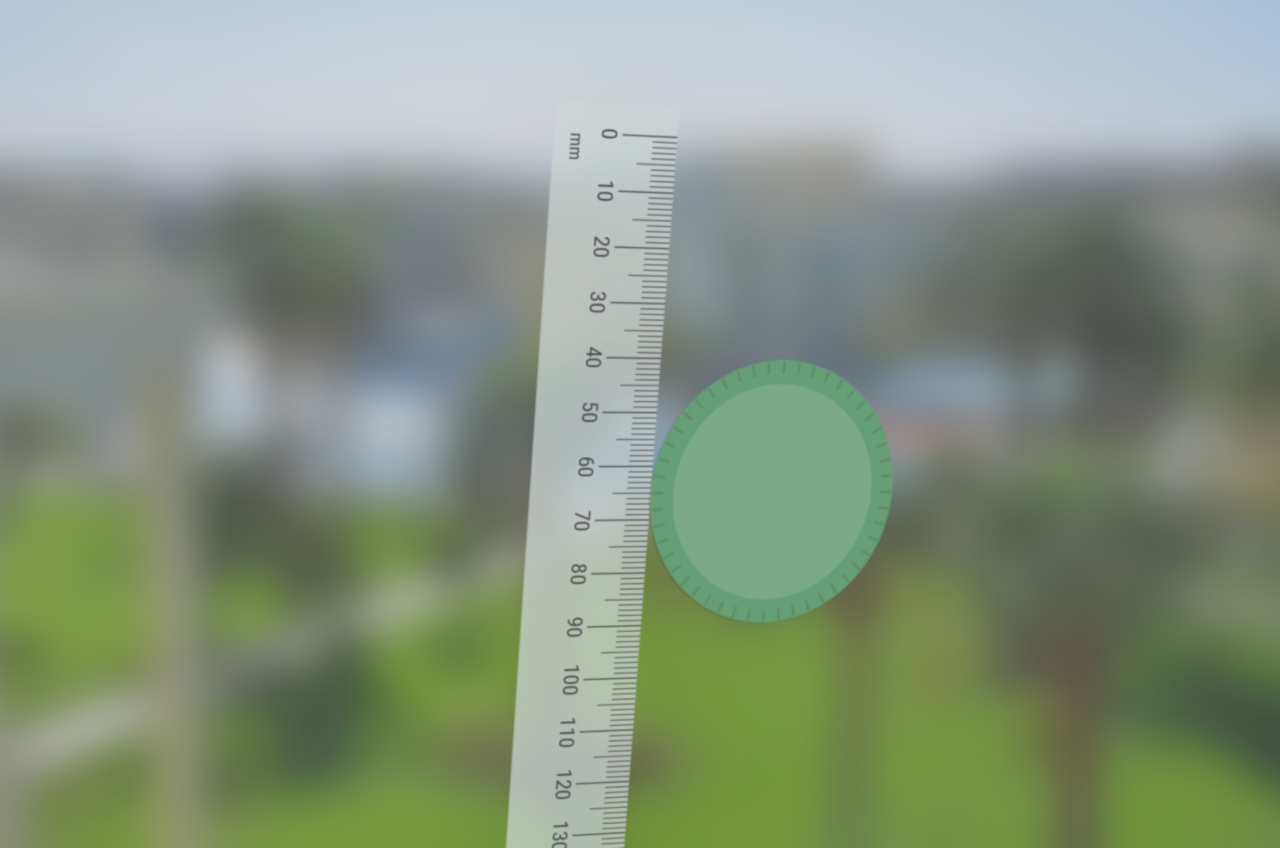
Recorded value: **50** mm
